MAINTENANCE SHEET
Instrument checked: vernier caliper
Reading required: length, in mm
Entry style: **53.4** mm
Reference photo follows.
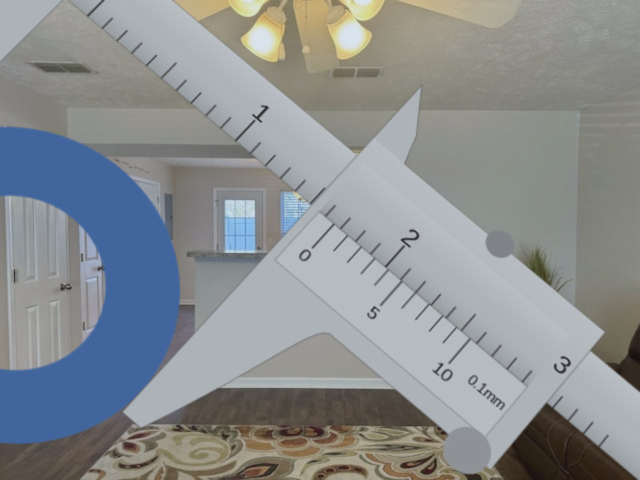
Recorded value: **16.6** mm
